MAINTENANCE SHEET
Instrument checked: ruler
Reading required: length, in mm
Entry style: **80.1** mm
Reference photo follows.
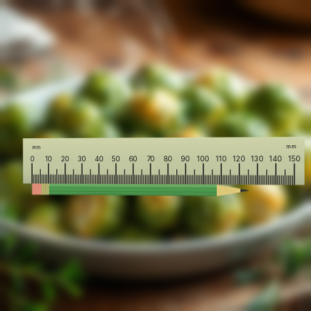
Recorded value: **125** mm
